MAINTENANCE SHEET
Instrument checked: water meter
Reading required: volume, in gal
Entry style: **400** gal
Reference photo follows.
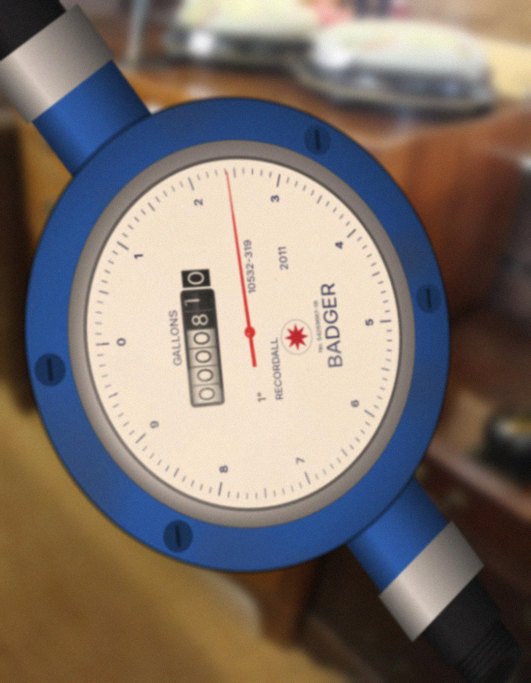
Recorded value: **812.4** gal
